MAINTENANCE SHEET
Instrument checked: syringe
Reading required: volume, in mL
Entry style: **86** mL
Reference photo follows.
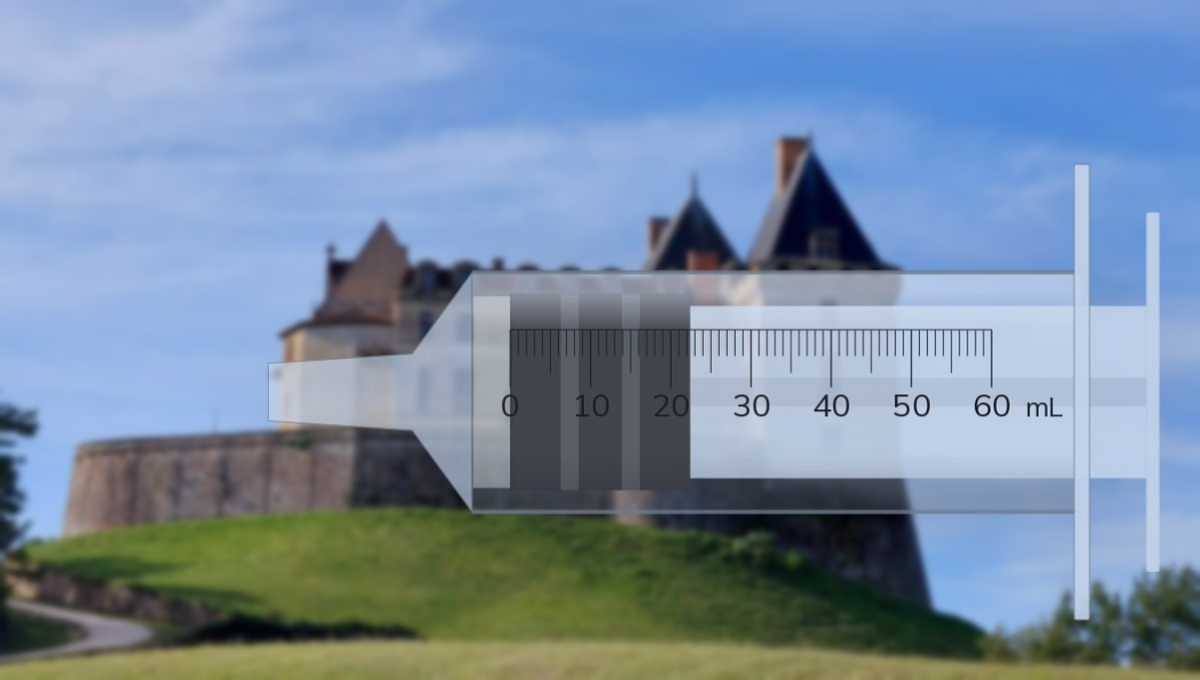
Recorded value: **0** mL
